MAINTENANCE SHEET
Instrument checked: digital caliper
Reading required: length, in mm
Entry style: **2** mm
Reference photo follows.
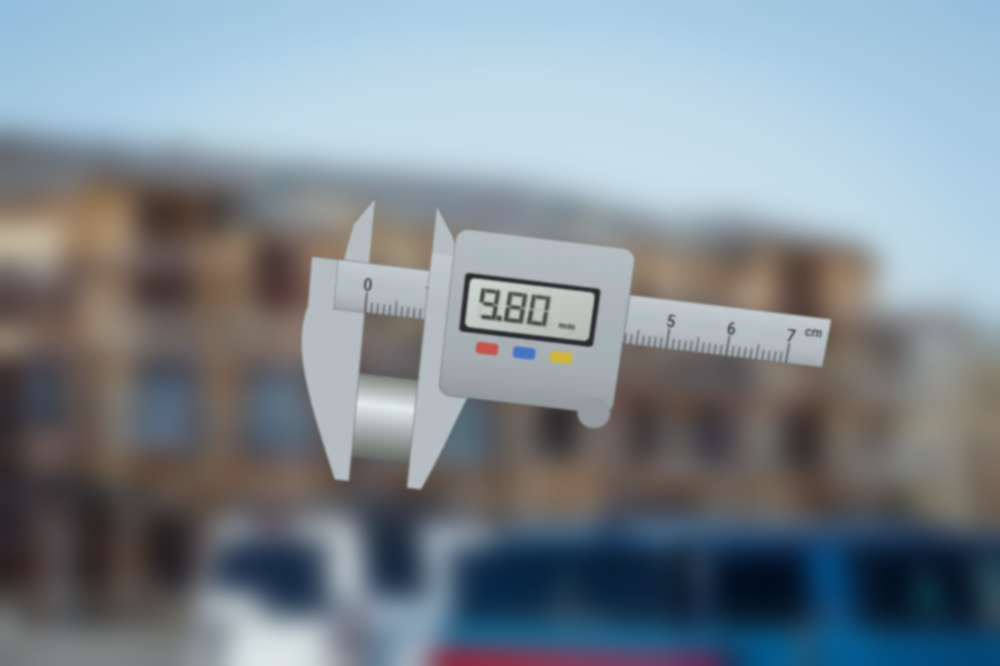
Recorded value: **9.80** mm
